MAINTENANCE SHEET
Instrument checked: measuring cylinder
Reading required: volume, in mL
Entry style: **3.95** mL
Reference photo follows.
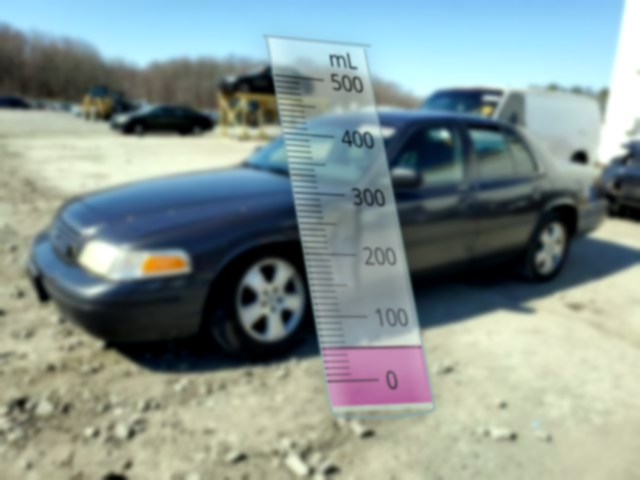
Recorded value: **50** mL
